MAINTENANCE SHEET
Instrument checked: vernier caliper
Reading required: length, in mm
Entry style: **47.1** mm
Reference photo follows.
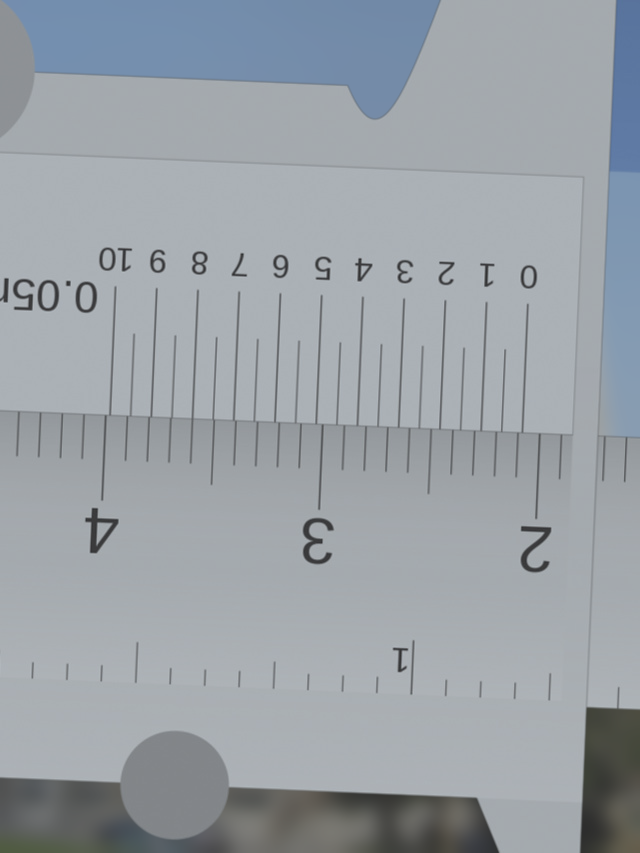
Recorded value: **20.8** mm
